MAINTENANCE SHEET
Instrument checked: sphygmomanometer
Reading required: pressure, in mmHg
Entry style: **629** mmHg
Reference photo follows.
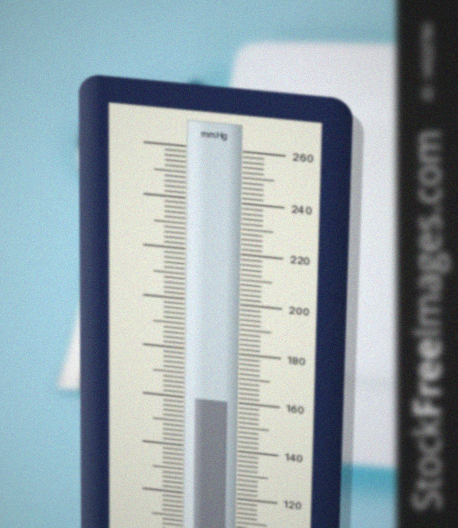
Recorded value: **160** mmHg
